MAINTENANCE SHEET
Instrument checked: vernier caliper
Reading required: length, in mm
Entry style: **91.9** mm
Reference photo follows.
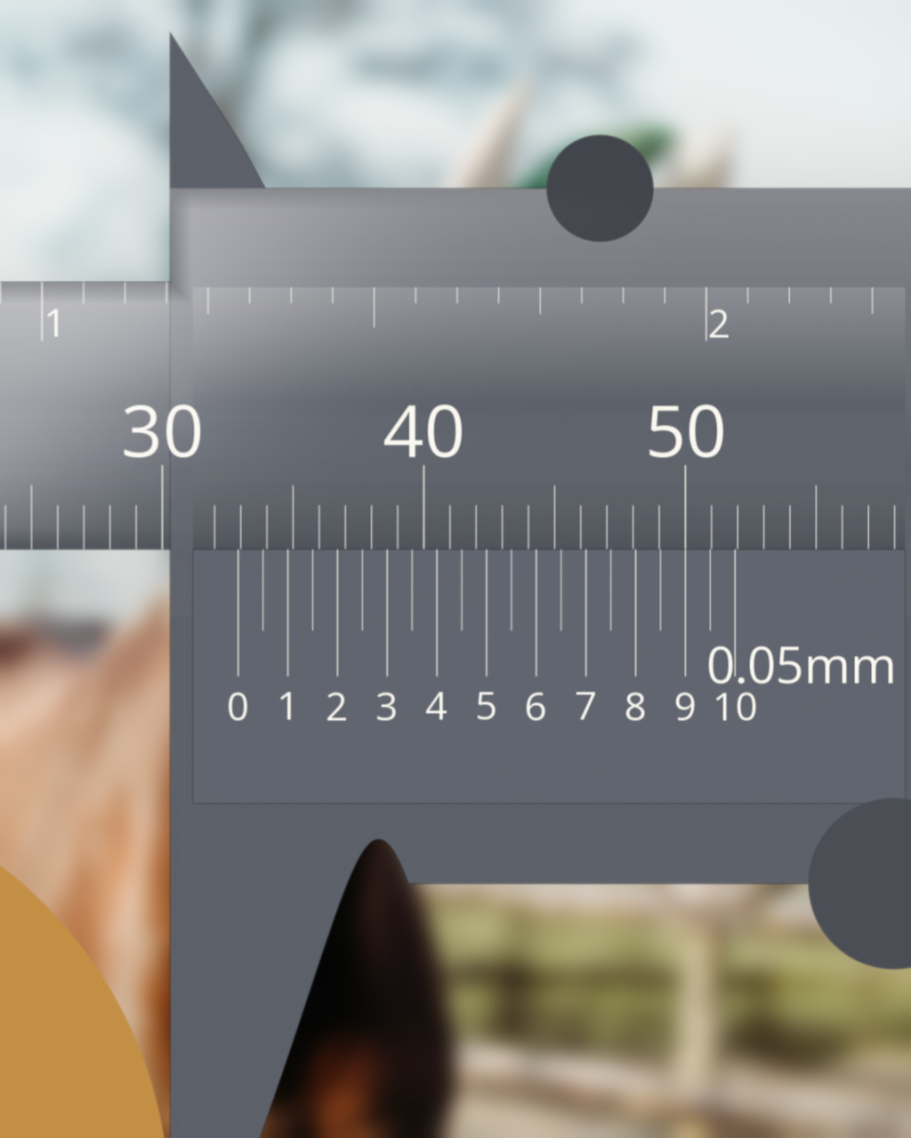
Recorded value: **32.90** mm
